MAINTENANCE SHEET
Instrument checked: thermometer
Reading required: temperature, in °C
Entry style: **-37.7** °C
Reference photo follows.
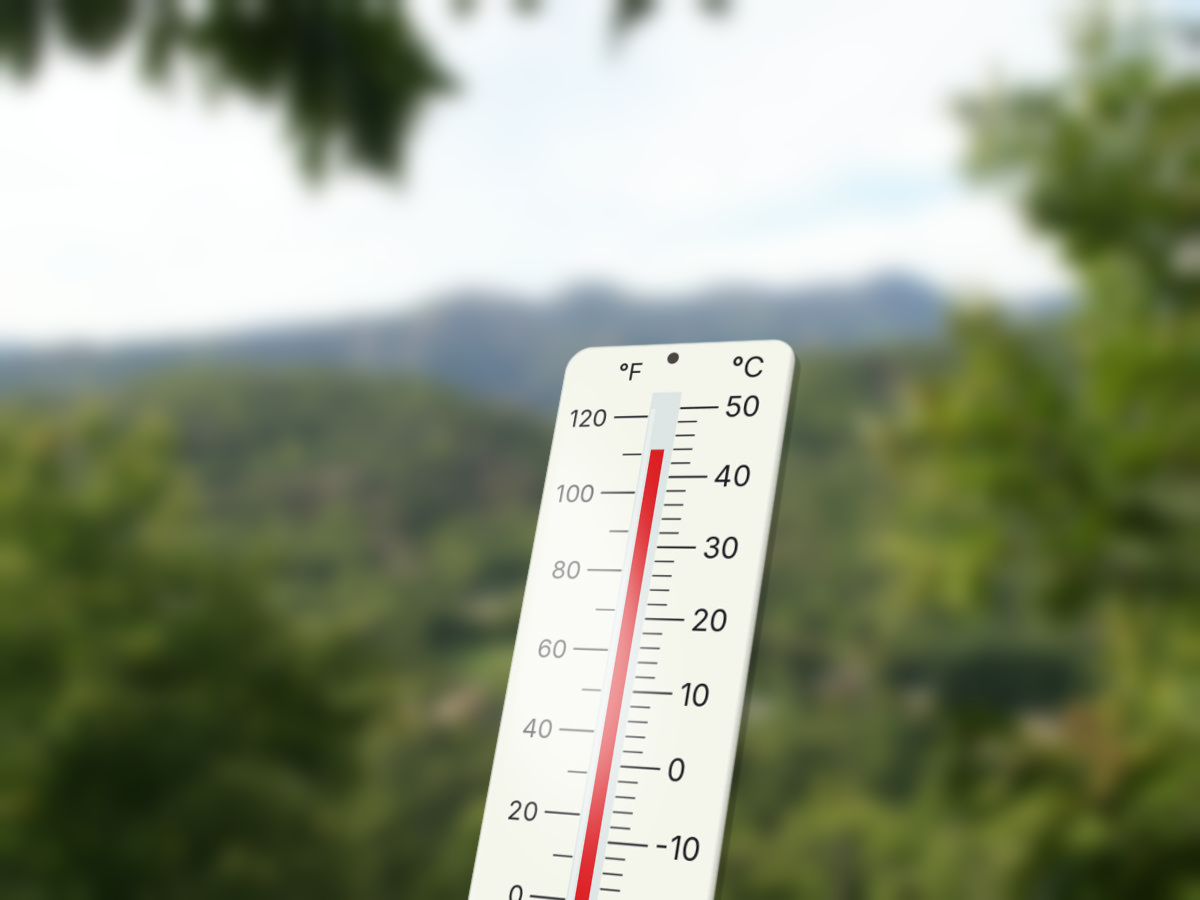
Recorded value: **44** °C
